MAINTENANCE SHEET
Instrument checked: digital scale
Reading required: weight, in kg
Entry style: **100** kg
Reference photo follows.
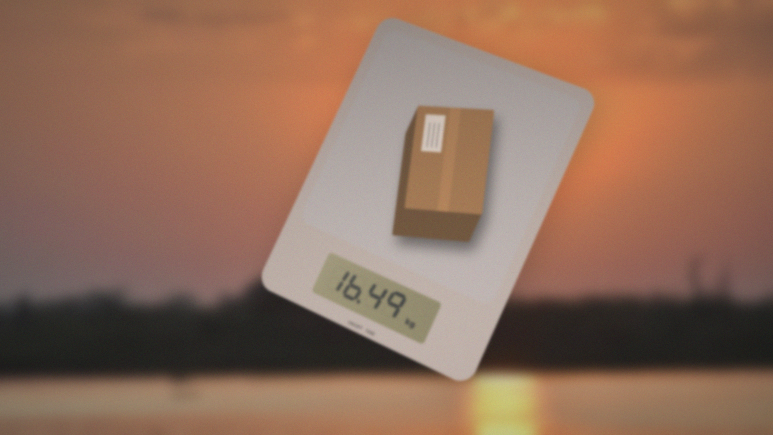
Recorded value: **16.49** kg
